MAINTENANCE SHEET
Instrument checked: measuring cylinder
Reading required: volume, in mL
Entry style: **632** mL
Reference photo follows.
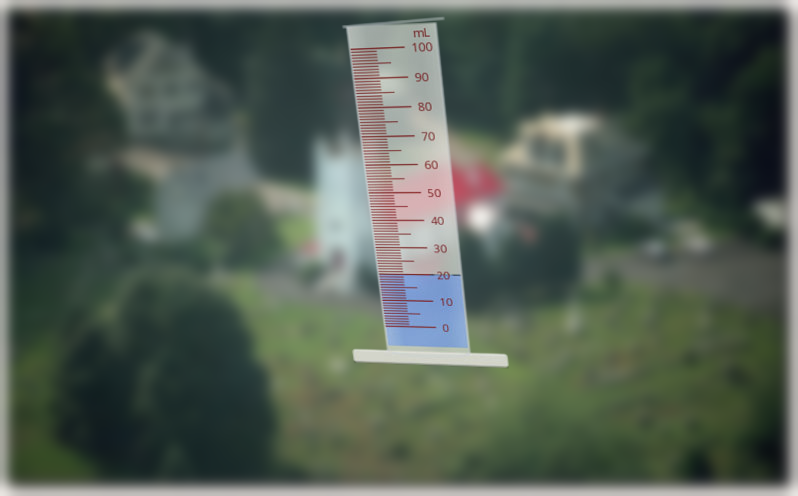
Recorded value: **20** mL
